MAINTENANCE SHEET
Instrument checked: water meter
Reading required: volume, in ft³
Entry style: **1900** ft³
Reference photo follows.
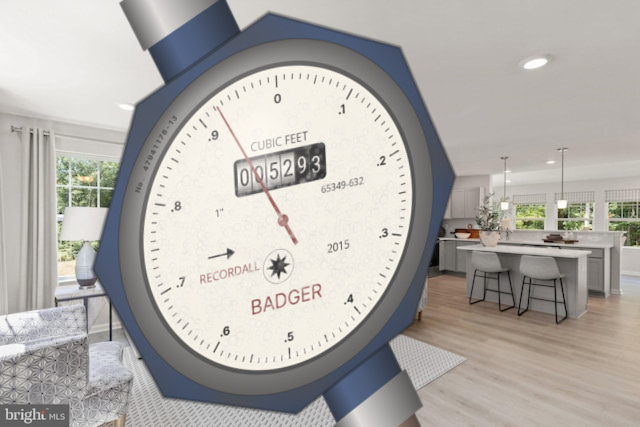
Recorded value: **5292.92** ft³
